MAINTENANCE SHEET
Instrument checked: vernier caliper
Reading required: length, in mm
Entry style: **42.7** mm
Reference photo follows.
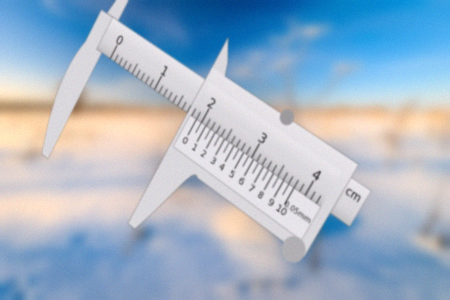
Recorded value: **19.0** mm
